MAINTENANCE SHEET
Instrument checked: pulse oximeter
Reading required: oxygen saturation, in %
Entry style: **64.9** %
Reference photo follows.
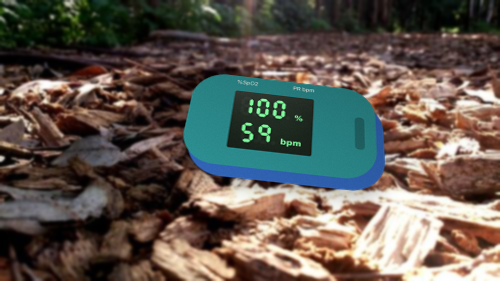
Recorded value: **100** %
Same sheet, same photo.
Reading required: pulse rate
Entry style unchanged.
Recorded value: **59** bpm
